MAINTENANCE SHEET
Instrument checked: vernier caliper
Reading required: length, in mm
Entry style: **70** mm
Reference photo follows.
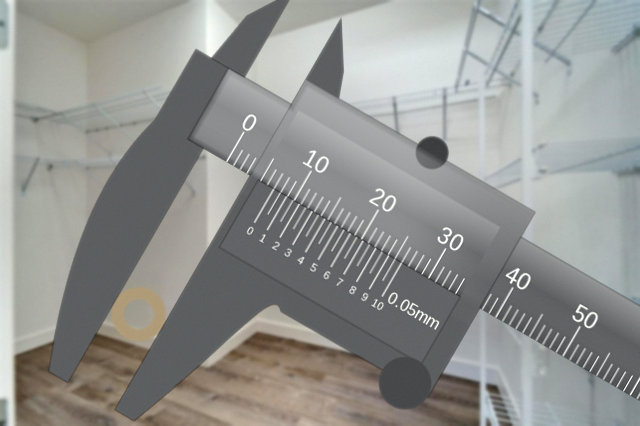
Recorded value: **7.0** mm
